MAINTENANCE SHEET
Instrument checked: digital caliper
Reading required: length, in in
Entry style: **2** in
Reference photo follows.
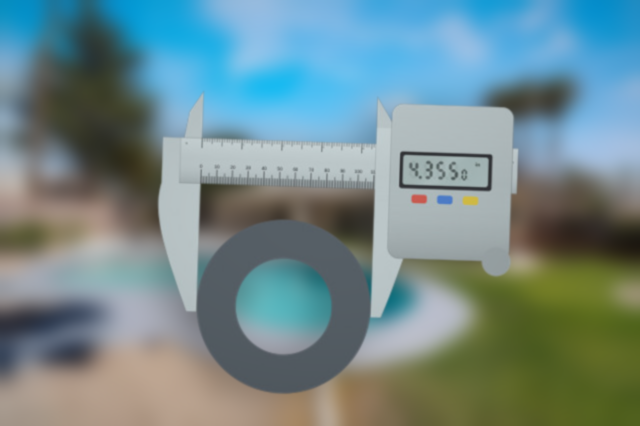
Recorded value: **4.3550** in
